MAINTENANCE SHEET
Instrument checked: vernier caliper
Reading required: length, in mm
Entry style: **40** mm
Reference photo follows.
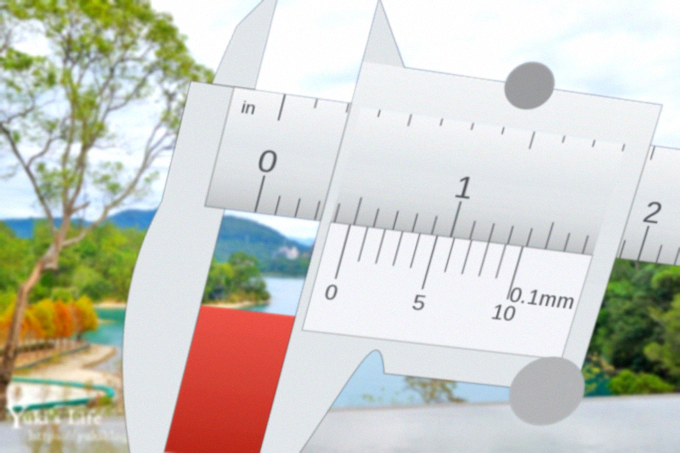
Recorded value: **4.8** mm
